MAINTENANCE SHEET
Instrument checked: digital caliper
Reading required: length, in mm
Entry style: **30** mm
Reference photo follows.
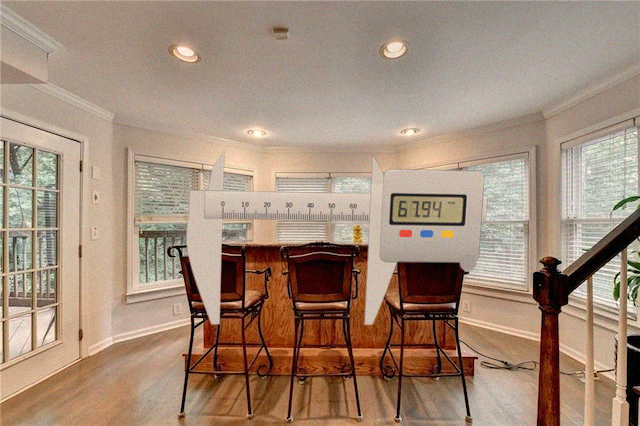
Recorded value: **67.94** mm
